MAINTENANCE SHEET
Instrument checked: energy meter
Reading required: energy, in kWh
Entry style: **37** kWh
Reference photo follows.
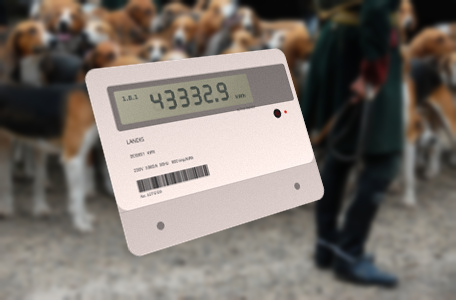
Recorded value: **43332.9** kWh
